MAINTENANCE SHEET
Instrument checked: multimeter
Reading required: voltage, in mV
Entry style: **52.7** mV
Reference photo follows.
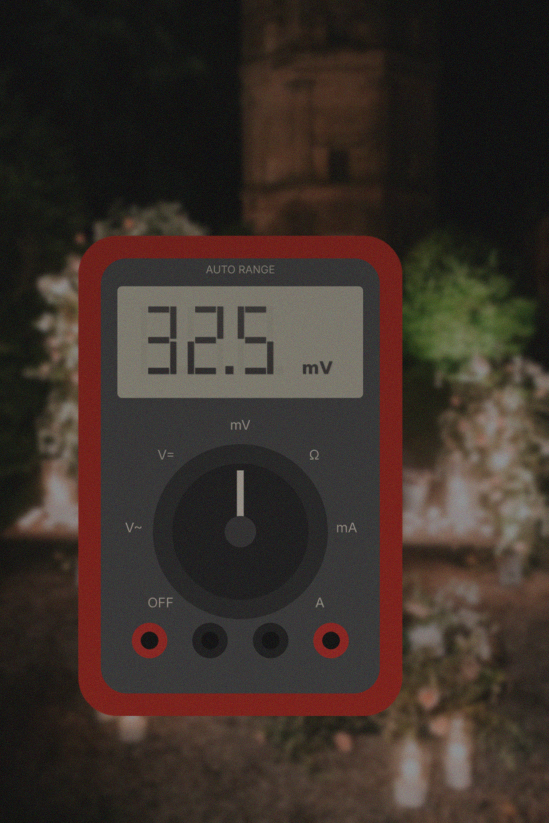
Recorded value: **32.5** mV
